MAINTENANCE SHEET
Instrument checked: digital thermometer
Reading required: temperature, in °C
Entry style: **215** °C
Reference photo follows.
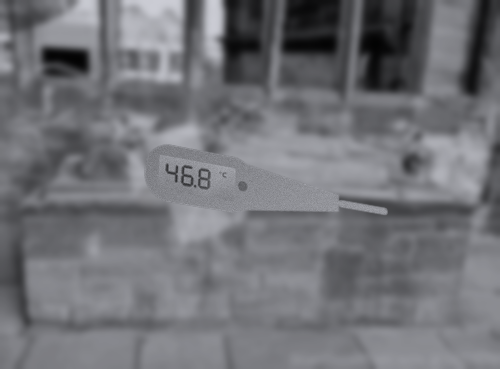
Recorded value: **46.8** °C
